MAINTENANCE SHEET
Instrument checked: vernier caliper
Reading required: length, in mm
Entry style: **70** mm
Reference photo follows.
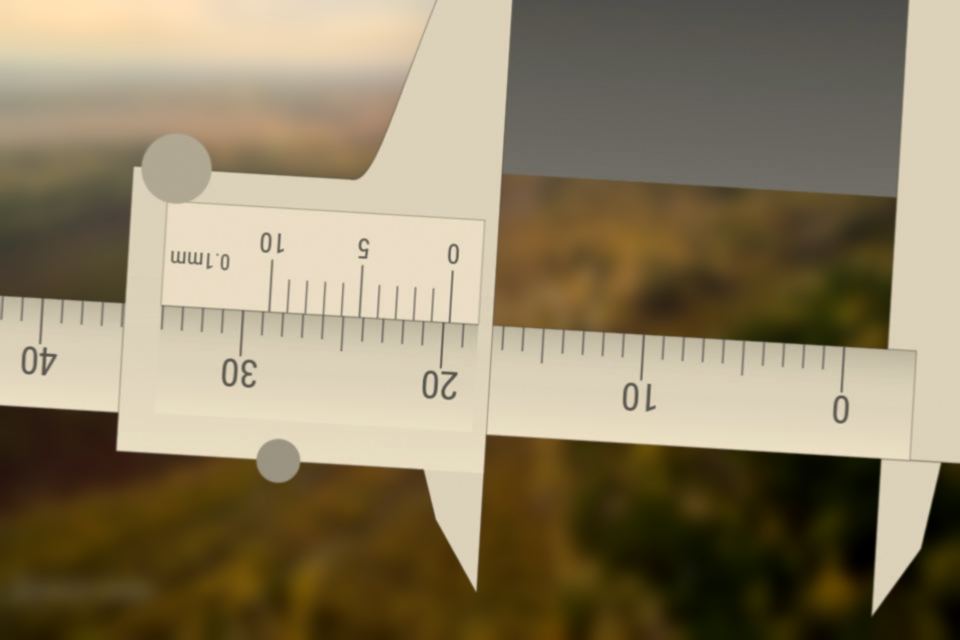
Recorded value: **19.7** mm
